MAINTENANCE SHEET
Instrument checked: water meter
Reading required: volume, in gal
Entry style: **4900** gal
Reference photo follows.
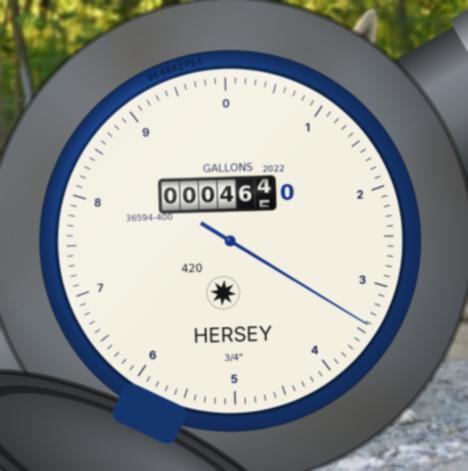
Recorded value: **4643.4** gal
